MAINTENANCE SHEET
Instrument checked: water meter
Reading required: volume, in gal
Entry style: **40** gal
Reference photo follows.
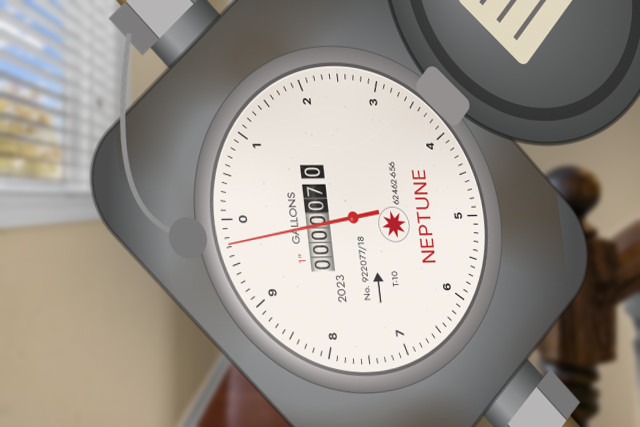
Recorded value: **69.7** gal
